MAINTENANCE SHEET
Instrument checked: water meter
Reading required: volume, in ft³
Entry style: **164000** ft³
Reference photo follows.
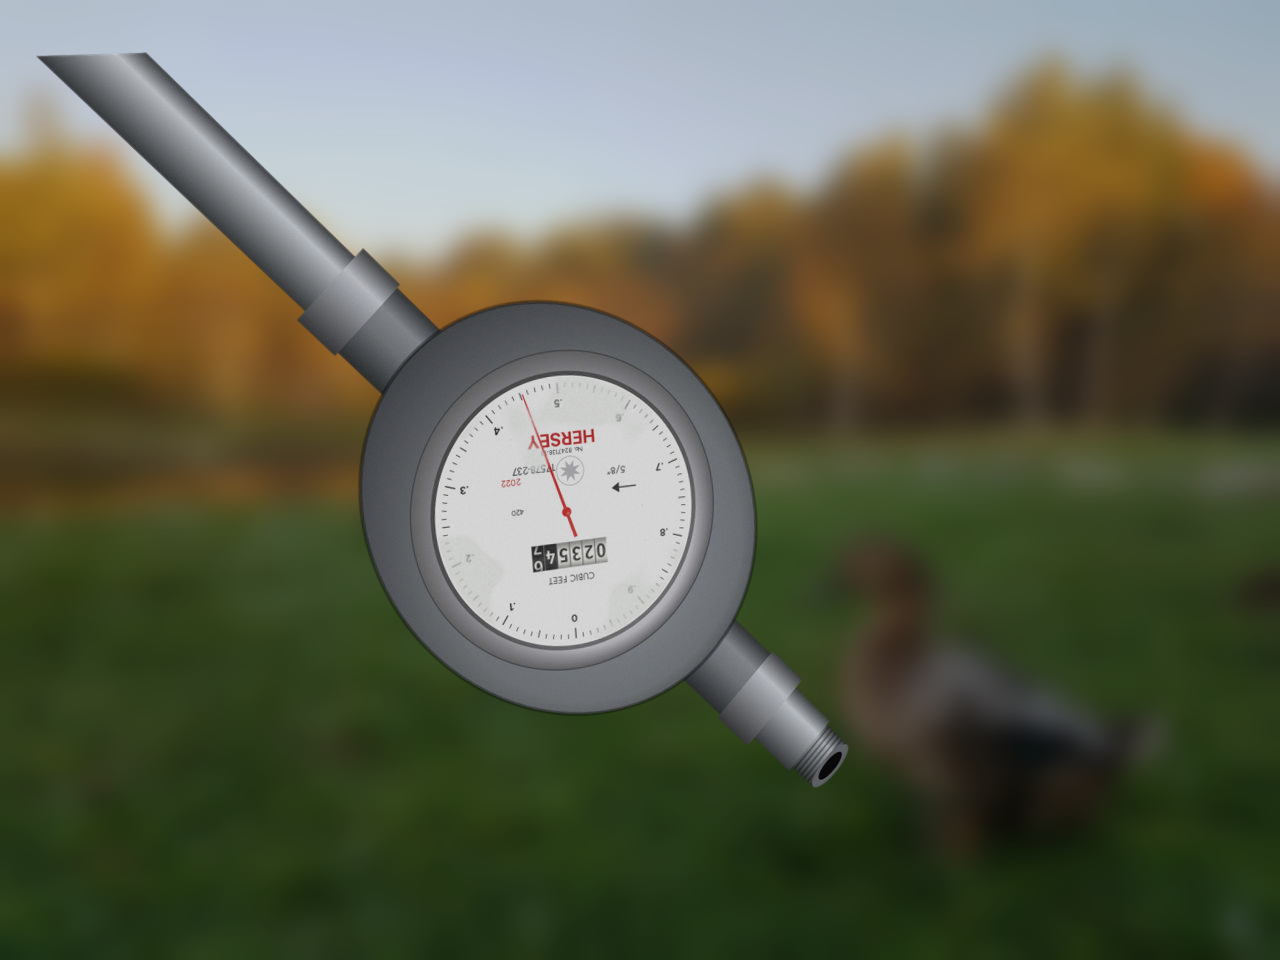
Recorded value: **23546.45** ft³
